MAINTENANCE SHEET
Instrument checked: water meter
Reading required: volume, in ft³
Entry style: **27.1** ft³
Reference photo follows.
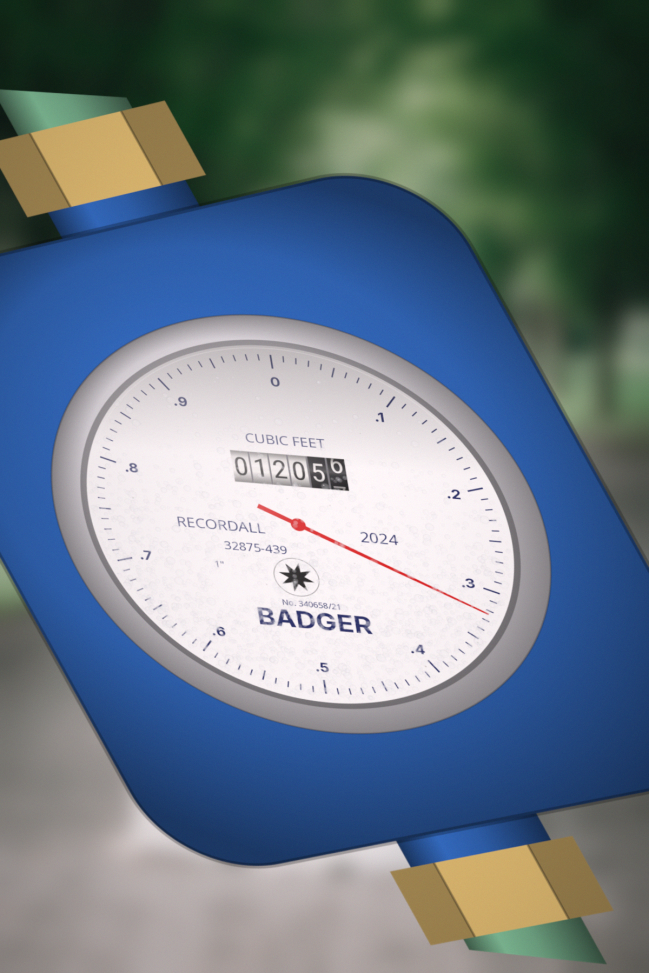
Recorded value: **12056.32** ft³
